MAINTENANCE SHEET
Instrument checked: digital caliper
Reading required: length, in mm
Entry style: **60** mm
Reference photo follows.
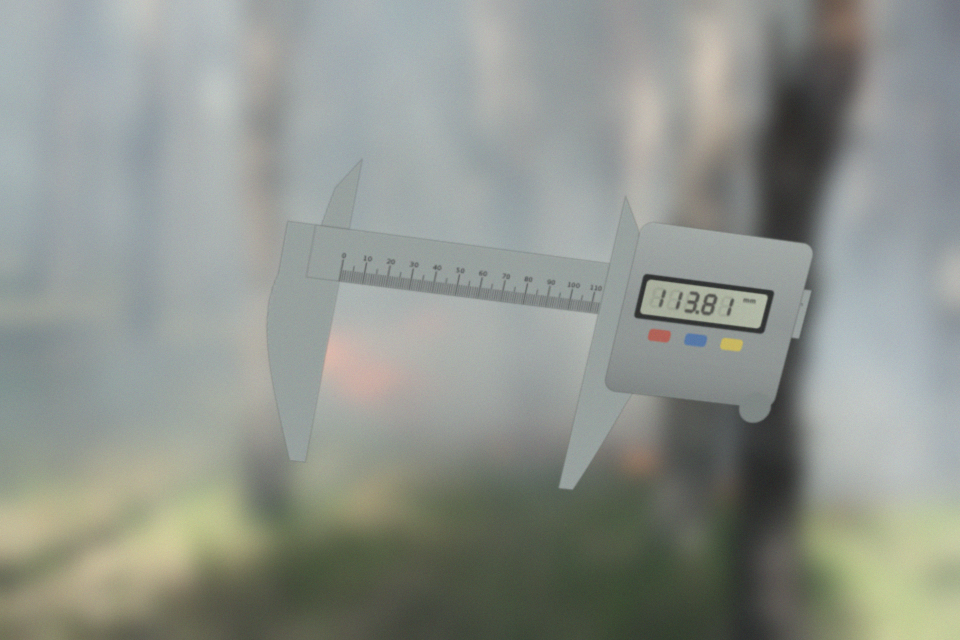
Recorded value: **113.81** mm
